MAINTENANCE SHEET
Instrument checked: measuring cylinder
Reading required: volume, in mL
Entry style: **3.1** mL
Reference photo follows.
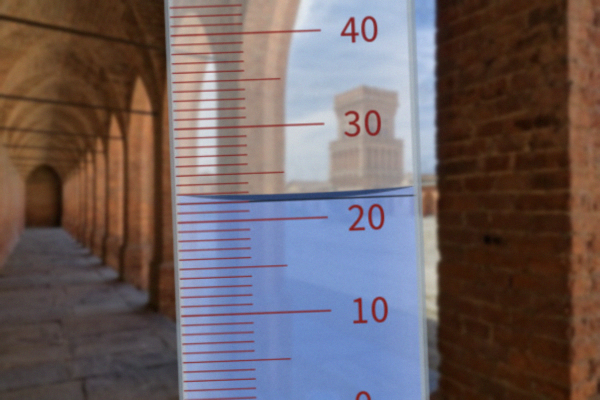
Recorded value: **22** mL
